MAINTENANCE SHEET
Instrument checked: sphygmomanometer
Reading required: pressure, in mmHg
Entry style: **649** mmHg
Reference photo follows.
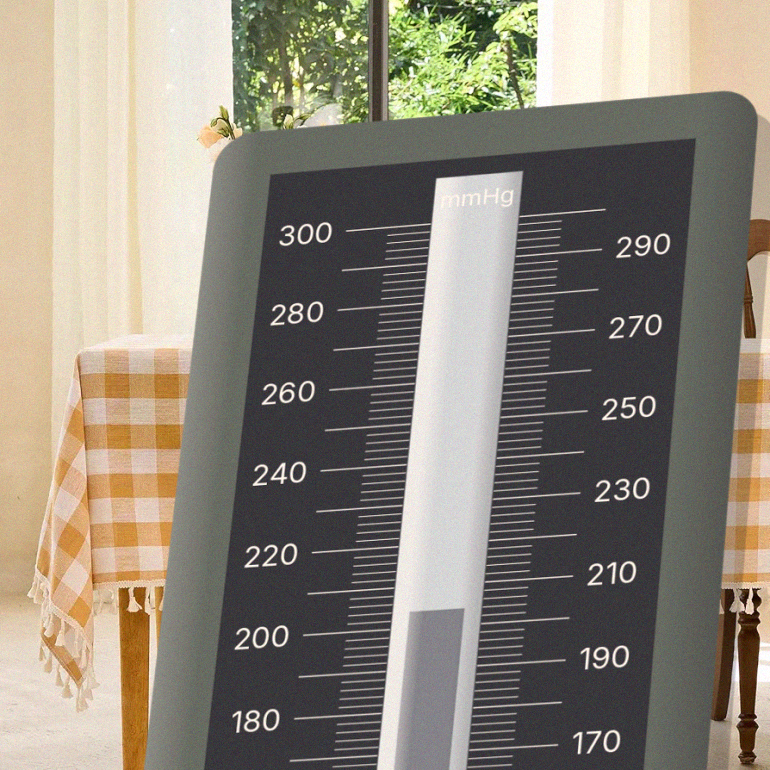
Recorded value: **204** mmHg
